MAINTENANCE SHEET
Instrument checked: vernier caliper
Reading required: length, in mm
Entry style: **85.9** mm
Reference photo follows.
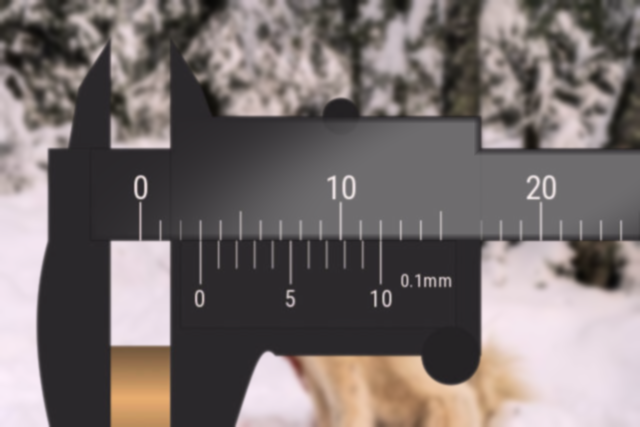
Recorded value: **3.0** mm
